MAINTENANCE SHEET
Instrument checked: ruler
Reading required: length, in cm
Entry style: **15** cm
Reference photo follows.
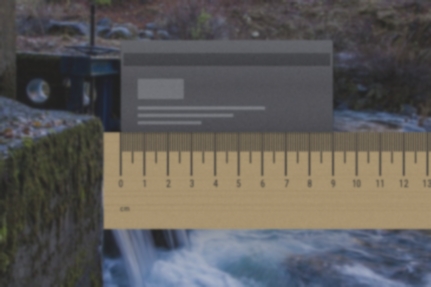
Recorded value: **9** cm
